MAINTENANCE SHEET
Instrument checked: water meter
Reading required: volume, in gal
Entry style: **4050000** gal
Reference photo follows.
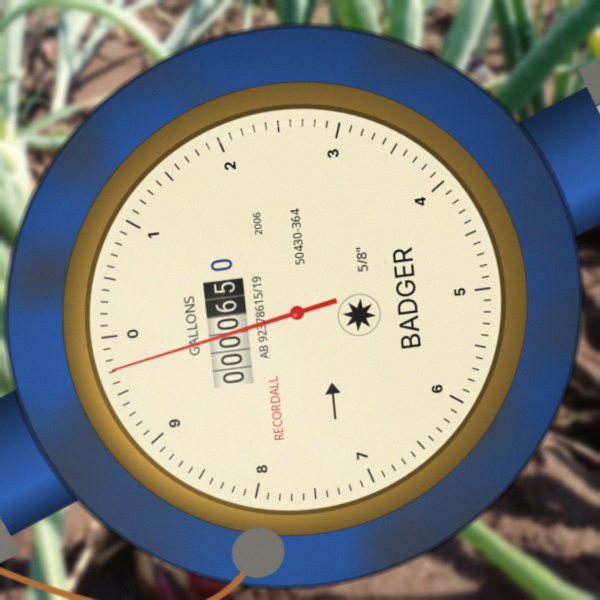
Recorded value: **649.7** gal
